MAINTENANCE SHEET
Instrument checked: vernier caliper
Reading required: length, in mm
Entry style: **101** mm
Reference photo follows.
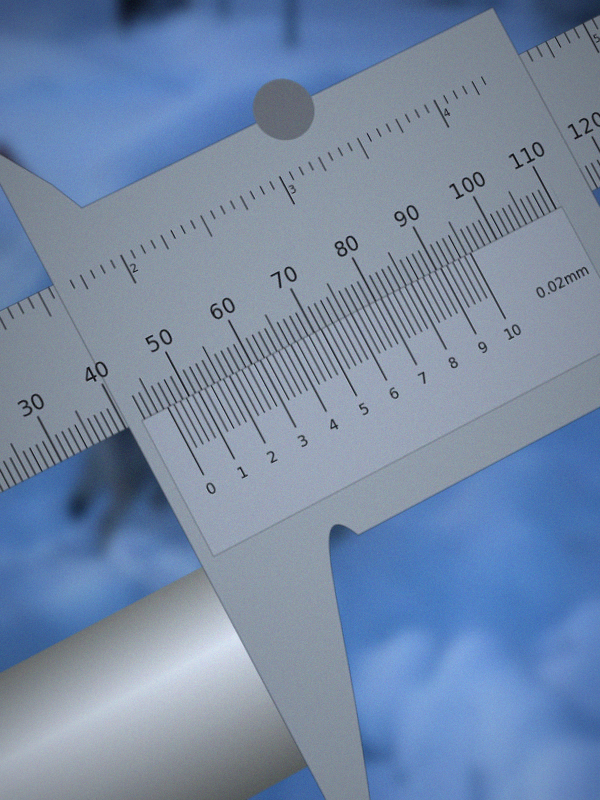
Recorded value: **46.6** mm
